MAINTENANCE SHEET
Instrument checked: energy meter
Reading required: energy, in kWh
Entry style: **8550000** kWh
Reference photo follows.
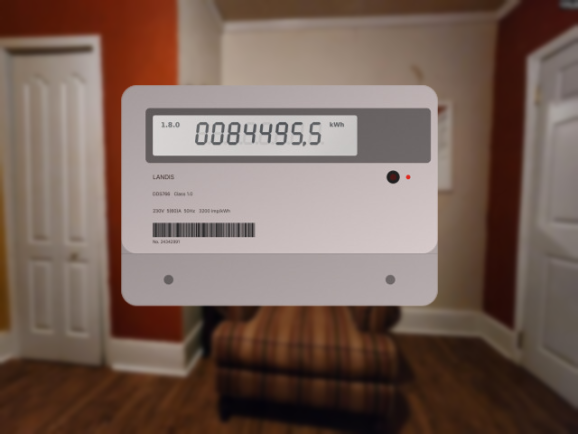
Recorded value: **84495.5** kWh
